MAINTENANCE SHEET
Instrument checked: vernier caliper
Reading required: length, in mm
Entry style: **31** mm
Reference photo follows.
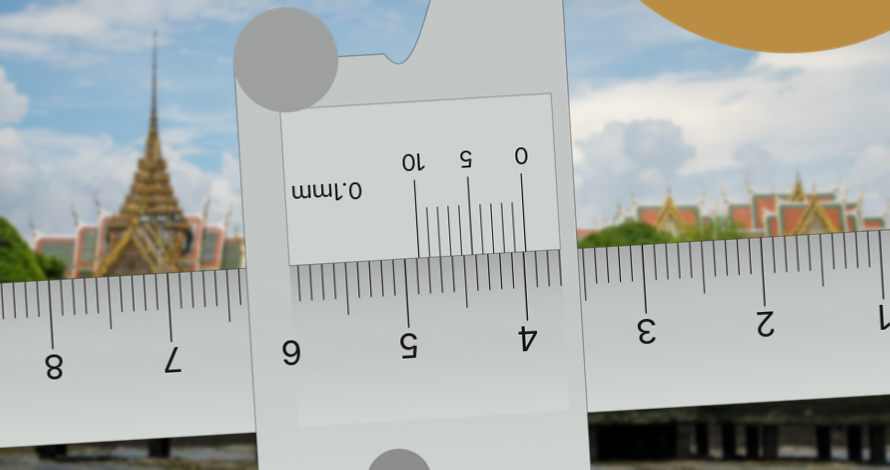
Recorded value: **39.8** mm
